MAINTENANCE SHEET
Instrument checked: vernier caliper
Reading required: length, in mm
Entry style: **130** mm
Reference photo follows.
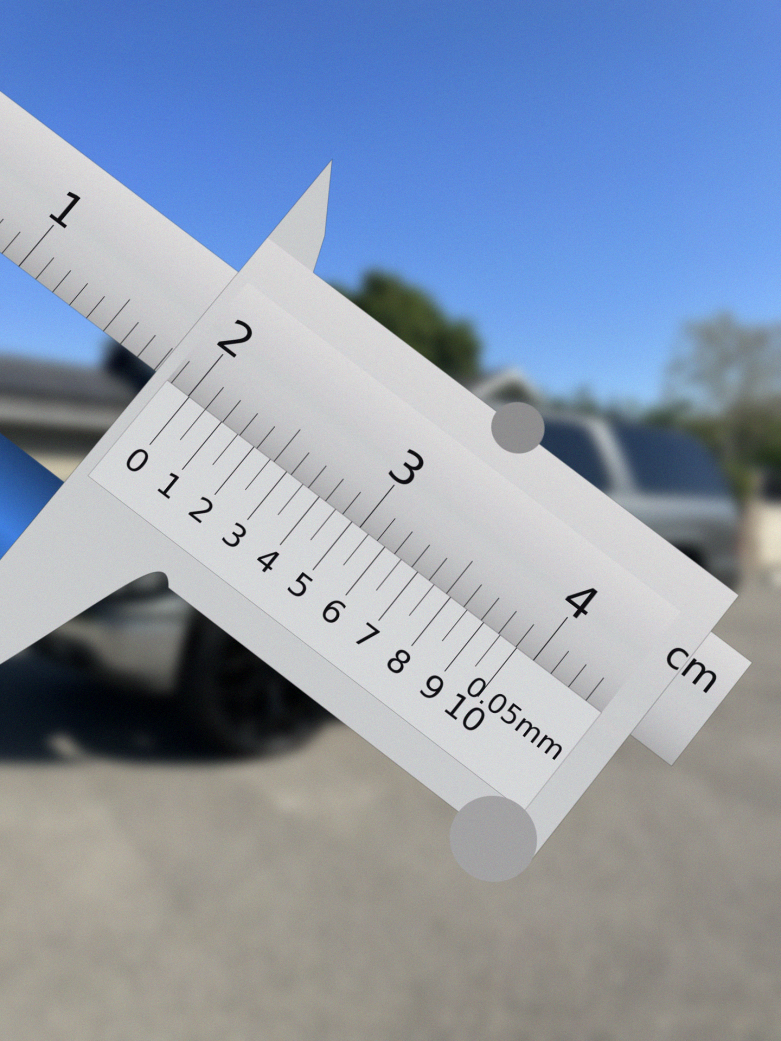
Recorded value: **20.05** mm
